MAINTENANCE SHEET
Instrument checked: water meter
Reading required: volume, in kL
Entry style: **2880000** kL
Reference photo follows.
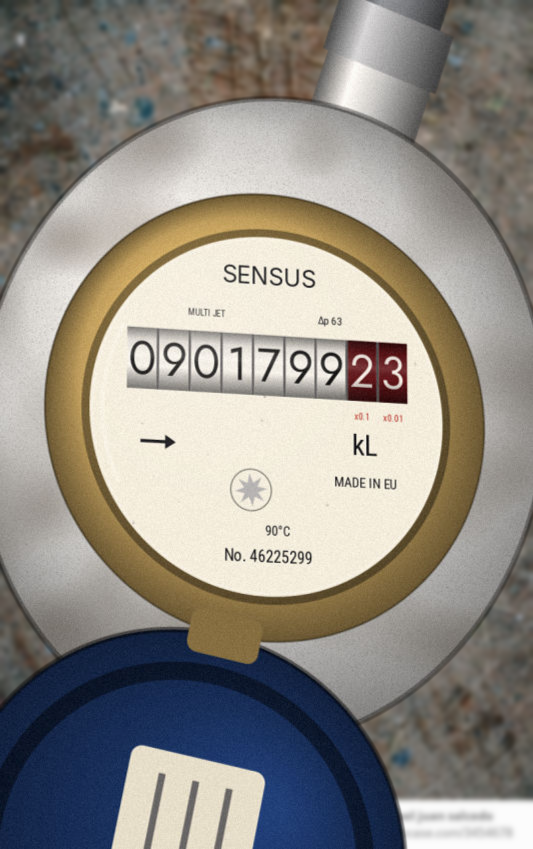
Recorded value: **901799.23** kL
